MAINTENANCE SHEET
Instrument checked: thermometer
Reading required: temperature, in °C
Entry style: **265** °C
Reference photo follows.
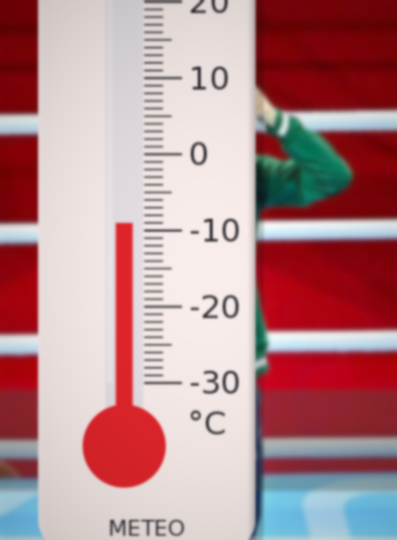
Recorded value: **-9** °C
